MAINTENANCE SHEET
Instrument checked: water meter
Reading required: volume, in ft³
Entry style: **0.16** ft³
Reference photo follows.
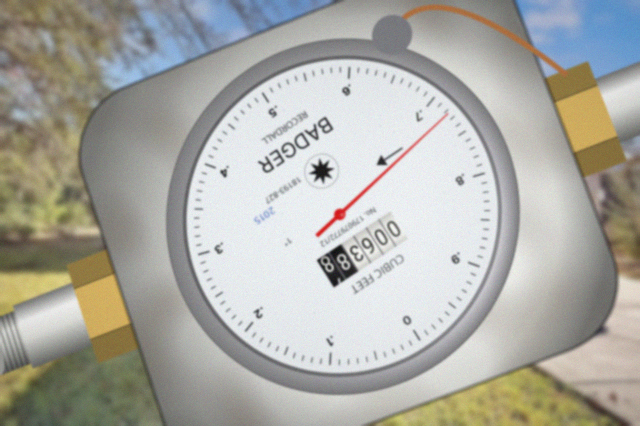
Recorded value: **6387.72** ft³
